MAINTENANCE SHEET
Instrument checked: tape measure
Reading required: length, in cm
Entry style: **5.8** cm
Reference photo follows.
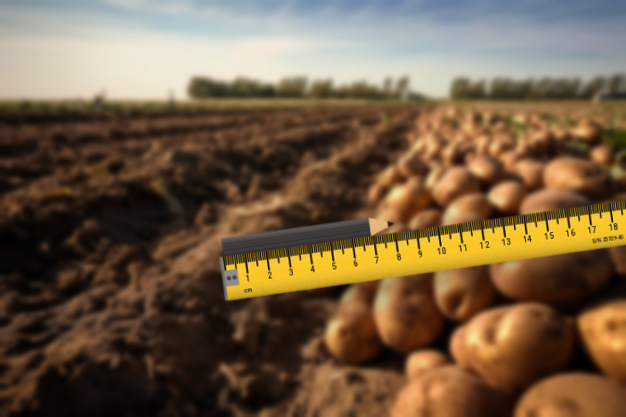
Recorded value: **8** cm
